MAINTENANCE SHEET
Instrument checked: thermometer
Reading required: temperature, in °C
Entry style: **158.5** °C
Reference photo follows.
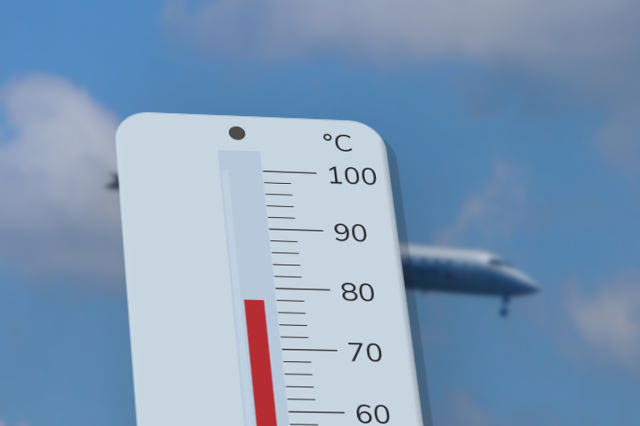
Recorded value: **78** °C
